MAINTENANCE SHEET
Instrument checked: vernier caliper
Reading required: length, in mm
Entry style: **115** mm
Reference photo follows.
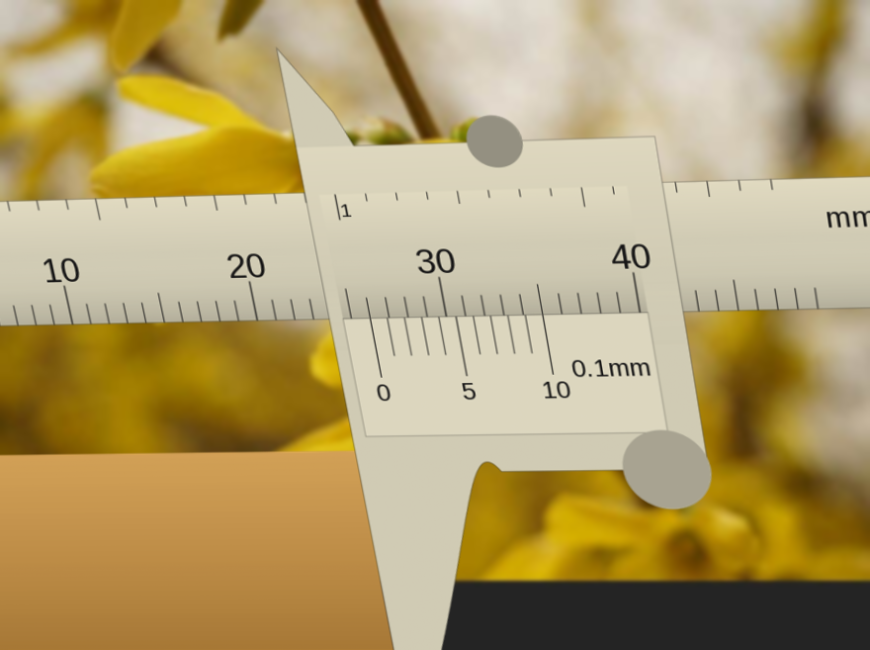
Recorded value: **26.0** mm
